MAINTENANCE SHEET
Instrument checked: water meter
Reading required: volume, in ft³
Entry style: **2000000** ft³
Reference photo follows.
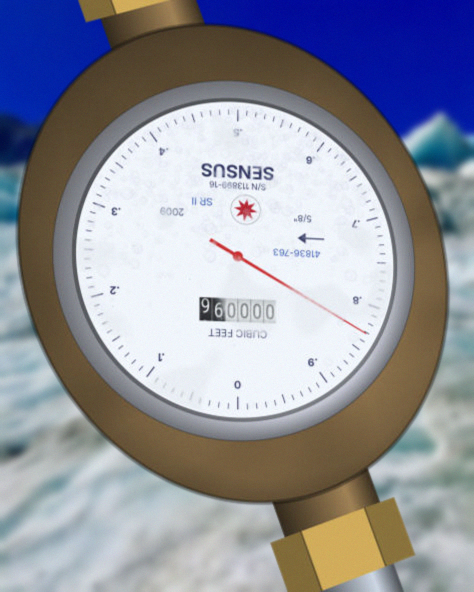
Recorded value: **95.83** ft³
